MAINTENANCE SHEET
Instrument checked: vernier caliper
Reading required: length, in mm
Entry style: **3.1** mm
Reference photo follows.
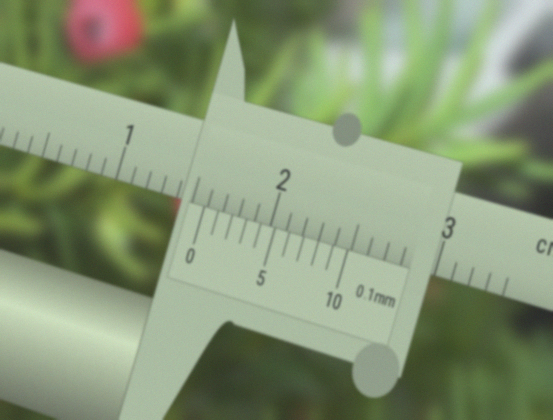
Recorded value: **15.8** mm
